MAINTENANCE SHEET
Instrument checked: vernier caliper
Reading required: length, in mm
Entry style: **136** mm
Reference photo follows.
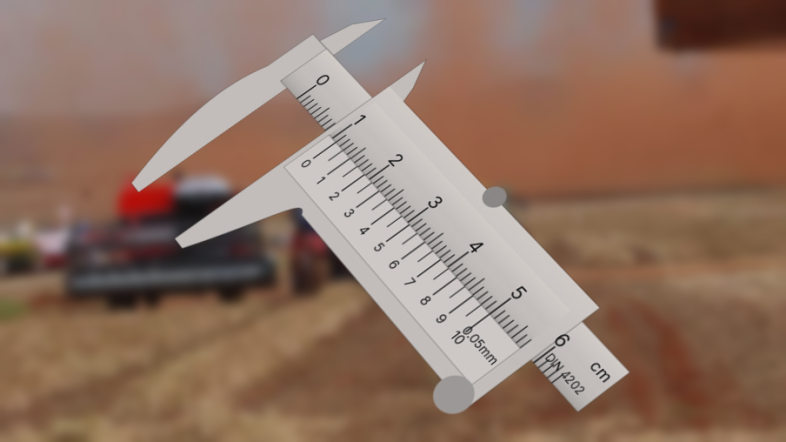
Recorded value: **11.0** mm
